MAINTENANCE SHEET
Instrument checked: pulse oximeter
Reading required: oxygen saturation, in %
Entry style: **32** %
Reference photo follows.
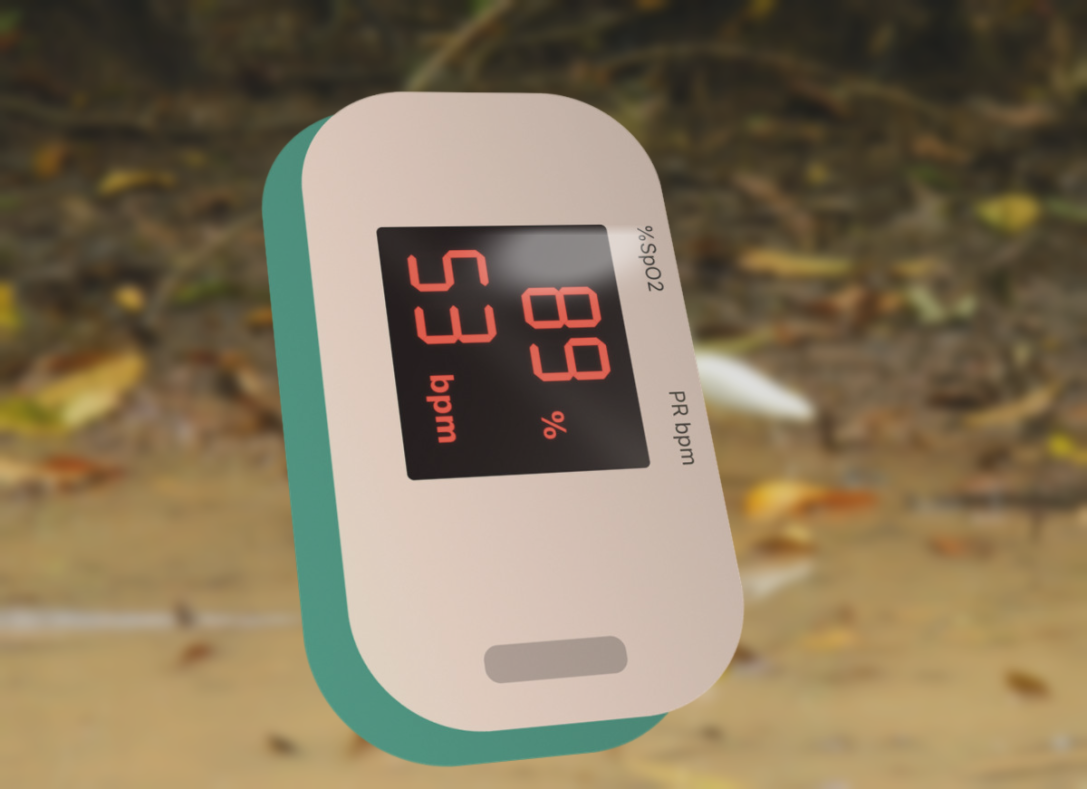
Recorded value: **89** %
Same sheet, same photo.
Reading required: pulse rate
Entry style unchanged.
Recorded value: **53** bpm
